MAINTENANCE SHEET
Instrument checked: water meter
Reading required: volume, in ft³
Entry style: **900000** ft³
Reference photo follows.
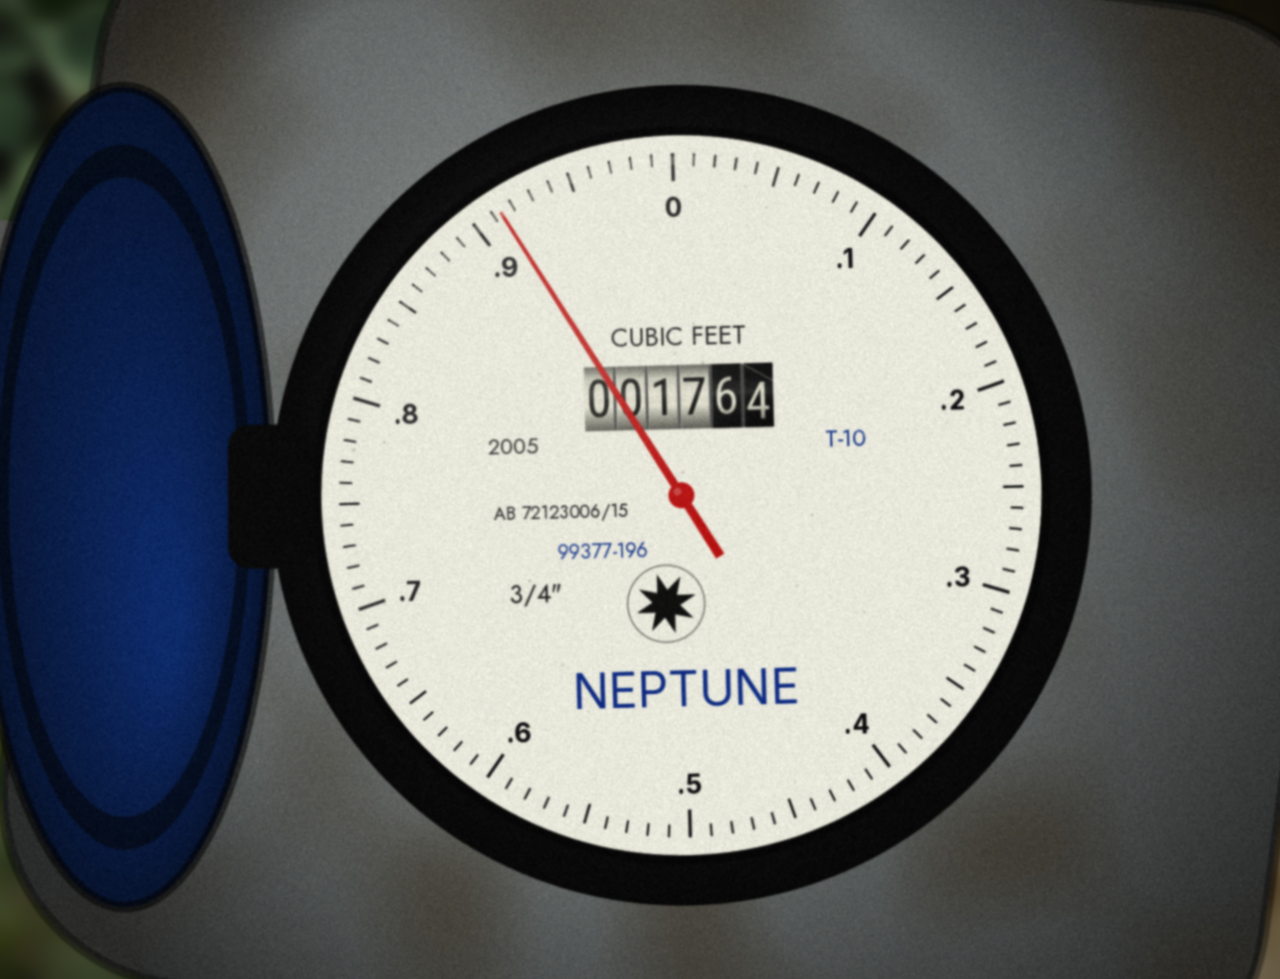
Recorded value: **1763.91** ft³
